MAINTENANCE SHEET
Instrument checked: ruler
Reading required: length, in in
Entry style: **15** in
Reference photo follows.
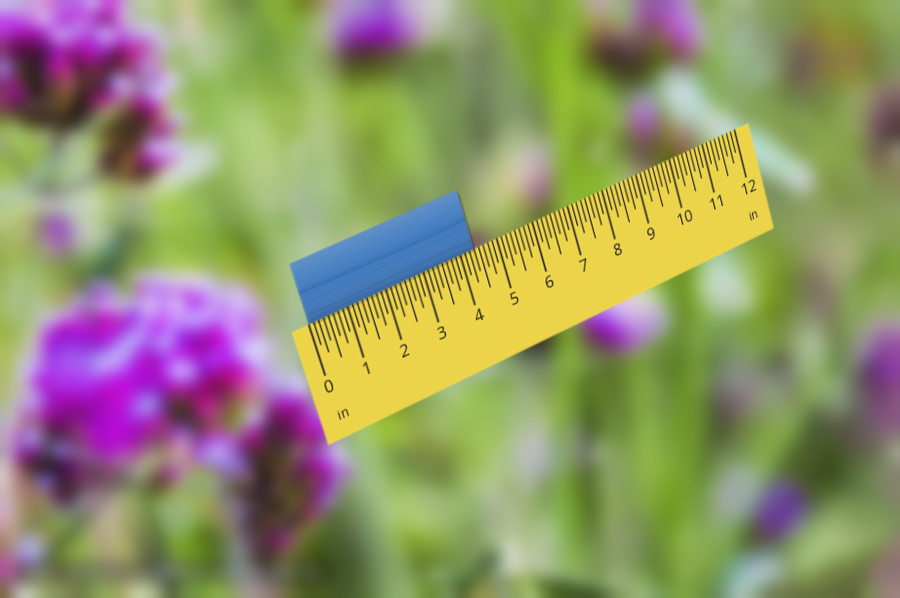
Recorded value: **4.375** in
